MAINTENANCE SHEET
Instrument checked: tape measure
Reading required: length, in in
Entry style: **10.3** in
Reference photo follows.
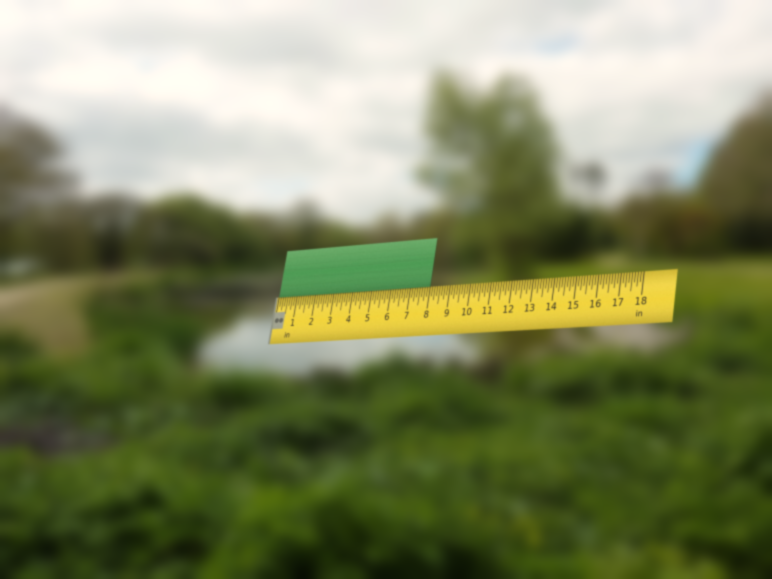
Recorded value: **8** in
